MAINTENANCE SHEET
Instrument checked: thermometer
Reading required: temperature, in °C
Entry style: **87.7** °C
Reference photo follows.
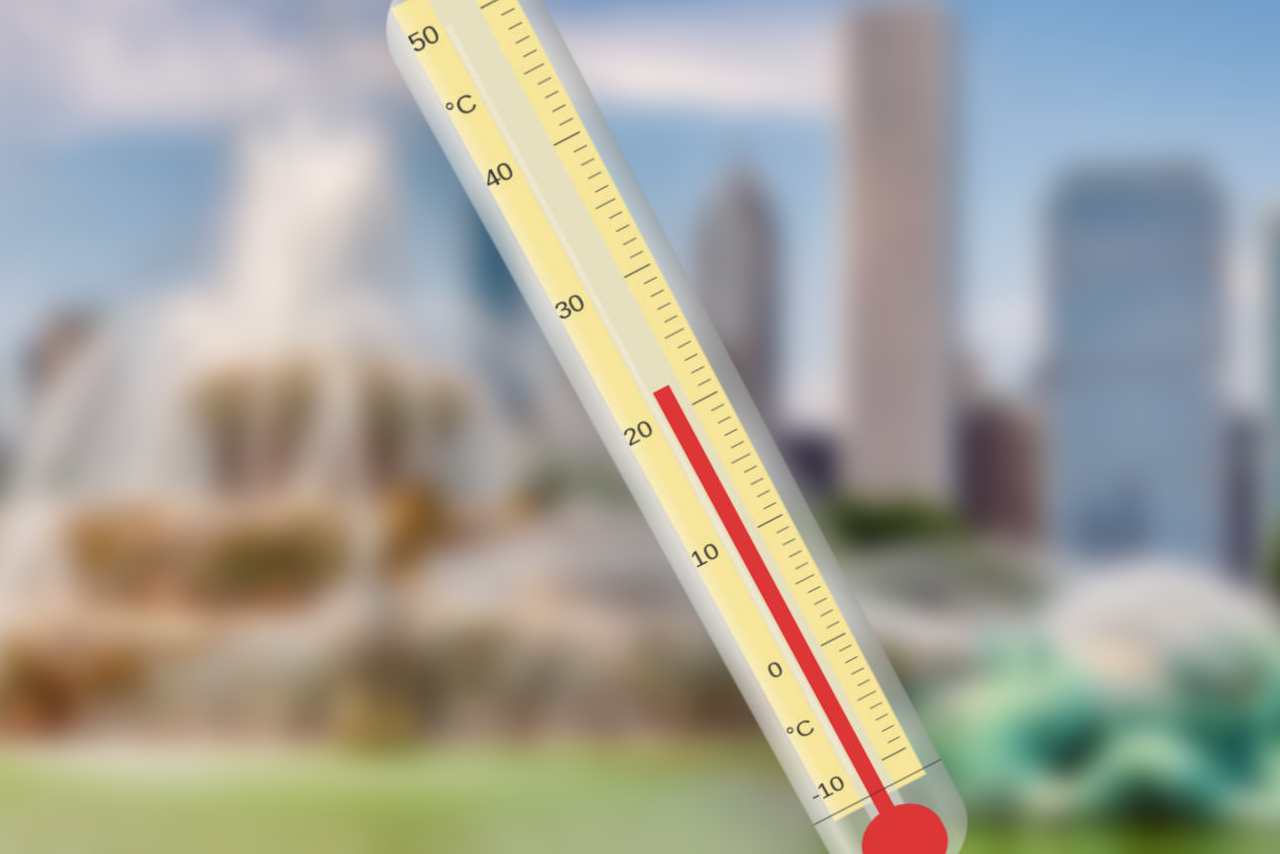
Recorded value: **22** °C
